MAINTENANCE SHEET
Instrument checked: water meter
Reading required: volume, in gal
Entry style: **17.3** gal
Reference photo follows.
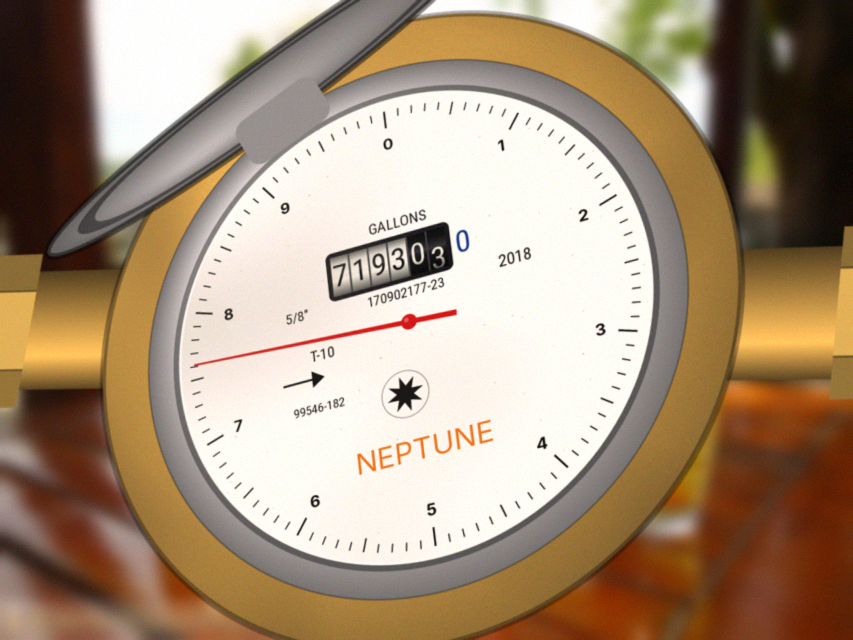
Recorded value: **7193027.6** gal
